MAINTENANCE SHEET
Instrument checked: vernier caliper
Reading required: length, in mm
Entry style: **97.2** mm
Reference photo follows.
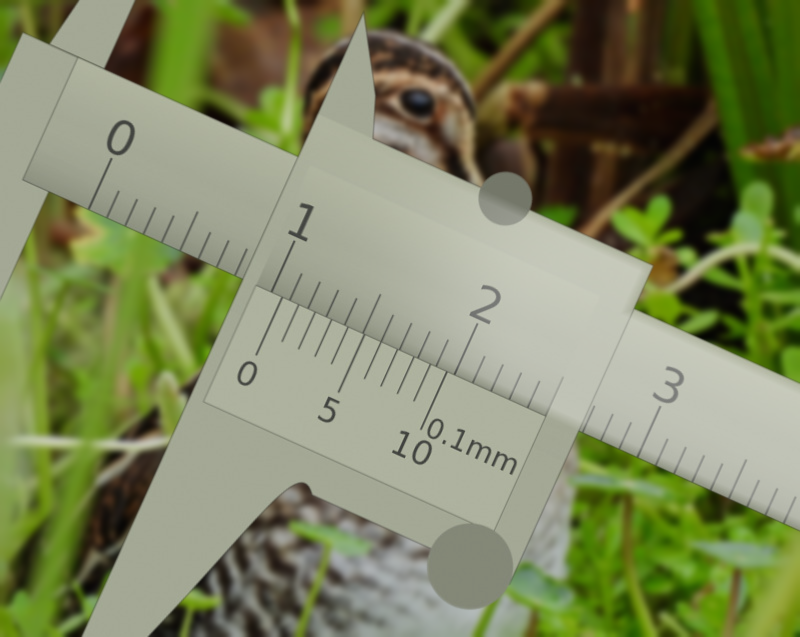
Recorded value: **10.6** mm
